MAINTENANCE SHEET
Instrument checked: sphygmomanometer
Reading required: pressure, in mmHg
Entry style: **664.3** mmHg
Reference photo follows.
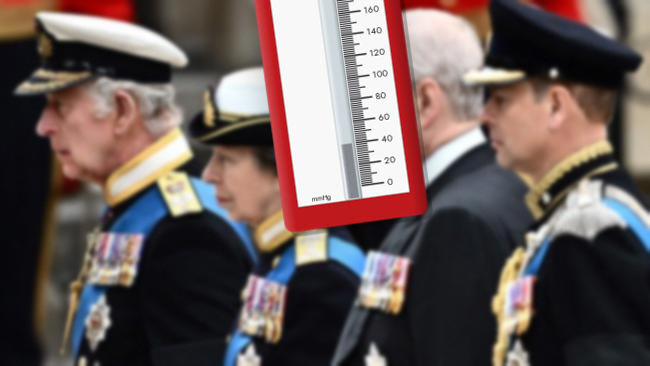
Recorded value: **40** mmHg
